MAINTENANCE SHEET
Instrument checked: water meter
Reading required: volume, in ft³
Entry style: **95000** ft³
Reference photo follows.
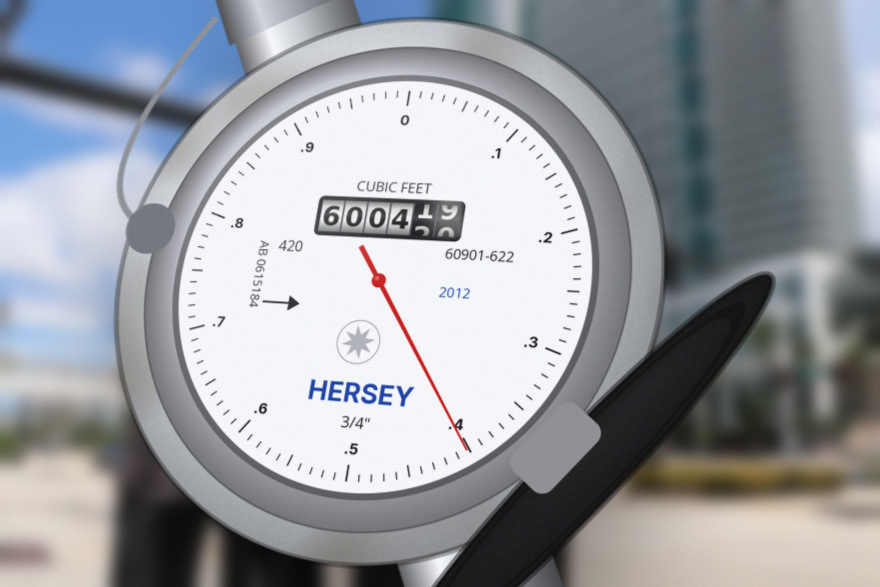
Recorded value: **600419.40** ft³
